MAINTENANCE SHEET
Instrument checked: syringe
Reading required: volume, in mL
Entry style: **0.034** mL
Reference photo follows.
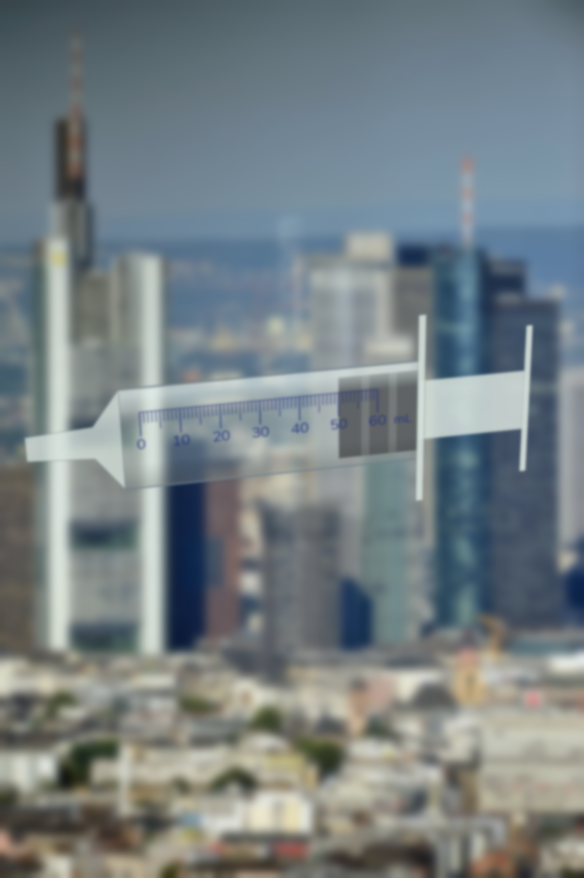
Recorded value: **50** mL
